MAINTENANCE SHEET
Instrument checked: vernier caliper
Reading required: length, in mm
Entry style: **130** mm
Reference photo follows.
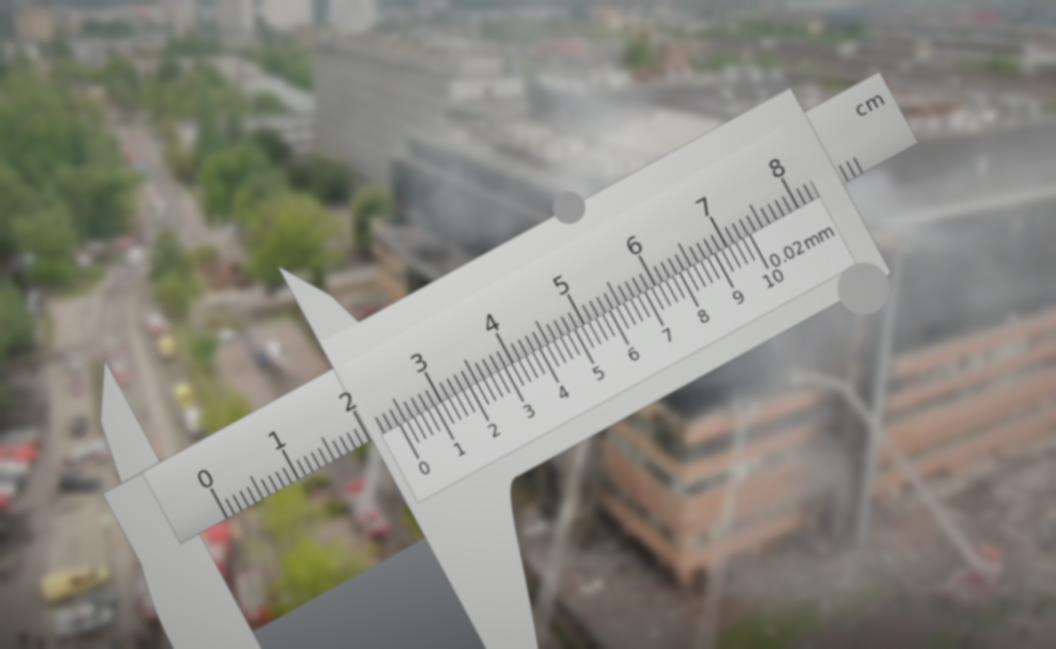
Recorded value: **24.2** mm
